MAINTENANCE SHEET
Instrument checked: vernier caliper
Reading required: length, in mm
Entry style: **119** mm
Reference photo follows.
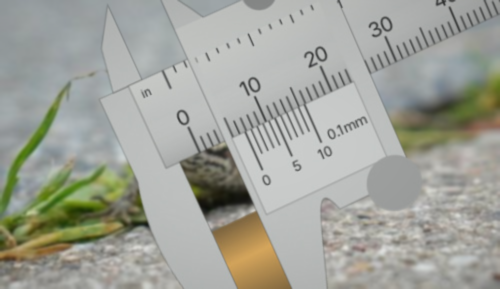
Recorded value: **6.8** mm
